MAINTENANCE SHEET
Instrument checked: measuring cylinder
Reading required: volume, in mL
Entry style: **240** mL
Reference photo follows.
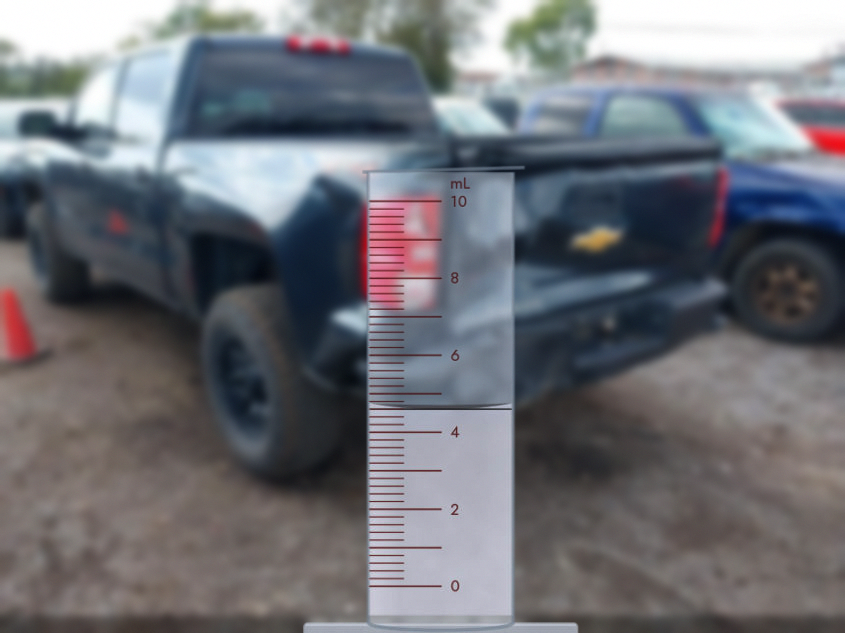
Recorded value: **4.6** mL
